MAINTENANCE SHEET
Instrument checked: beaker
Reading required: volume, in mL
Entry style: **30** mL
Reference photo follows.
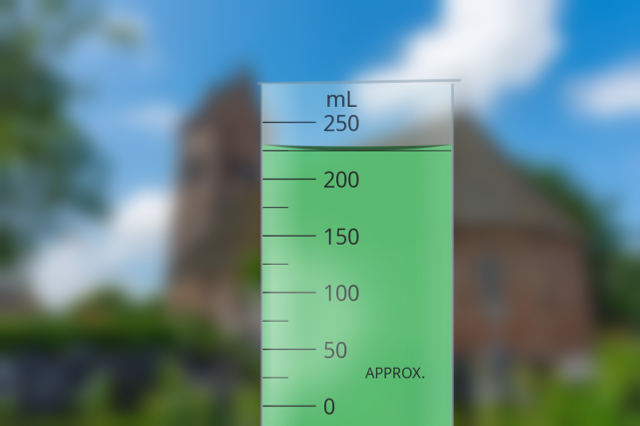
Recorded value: **225** mL
